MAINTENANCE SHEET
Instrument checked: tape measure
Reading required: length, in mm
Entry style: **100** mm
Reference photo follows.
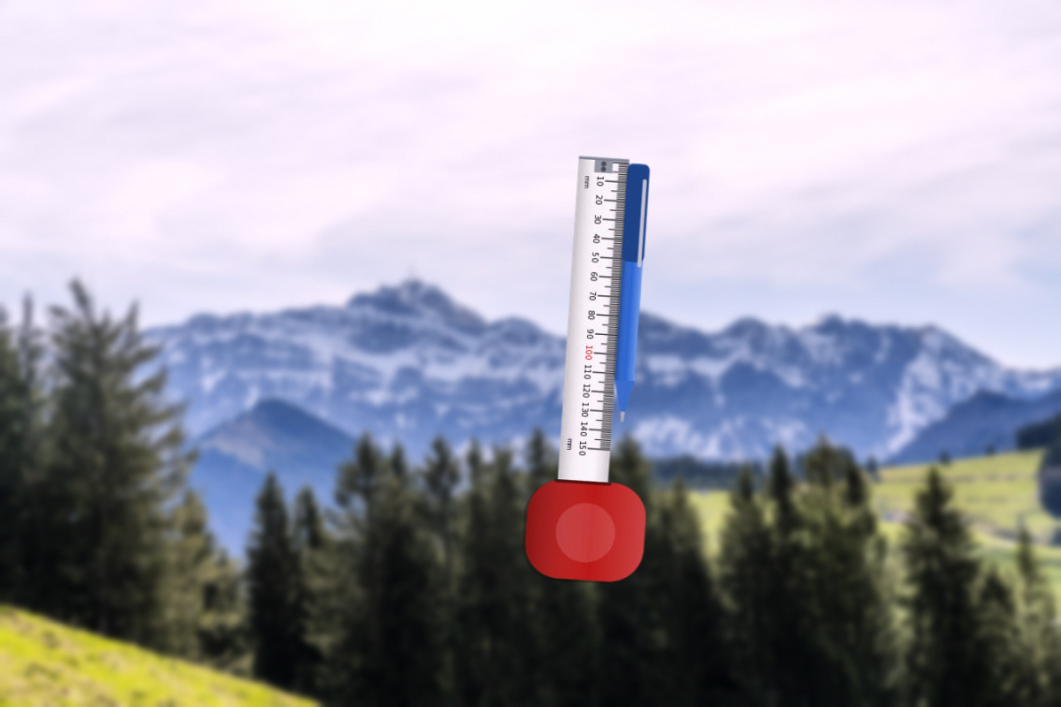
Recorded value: **135** mm
